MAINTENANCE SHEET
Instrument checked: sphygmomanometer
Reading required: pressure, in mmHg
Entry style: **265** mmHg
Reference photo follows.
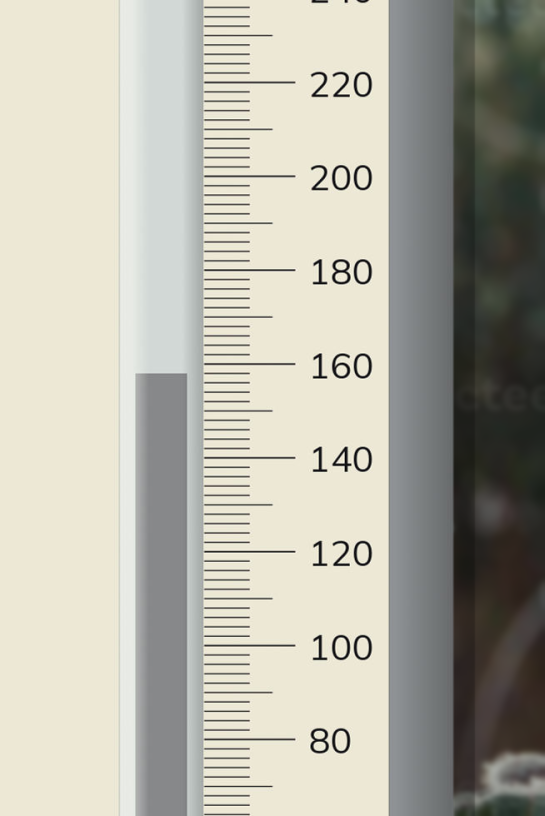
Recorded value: **158** mmHg
